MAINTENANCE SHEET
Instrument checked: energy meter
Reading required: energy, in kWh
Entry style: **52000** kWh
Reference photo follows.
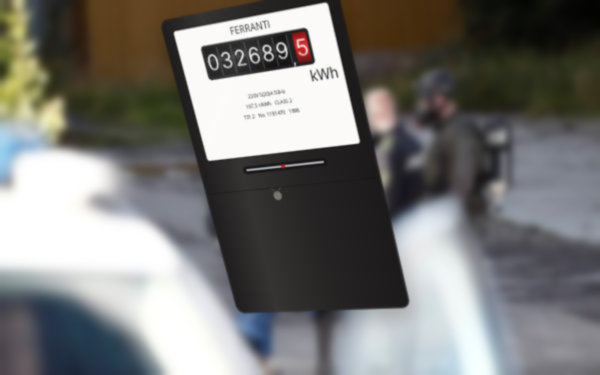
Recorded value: **32689.5** kWh
